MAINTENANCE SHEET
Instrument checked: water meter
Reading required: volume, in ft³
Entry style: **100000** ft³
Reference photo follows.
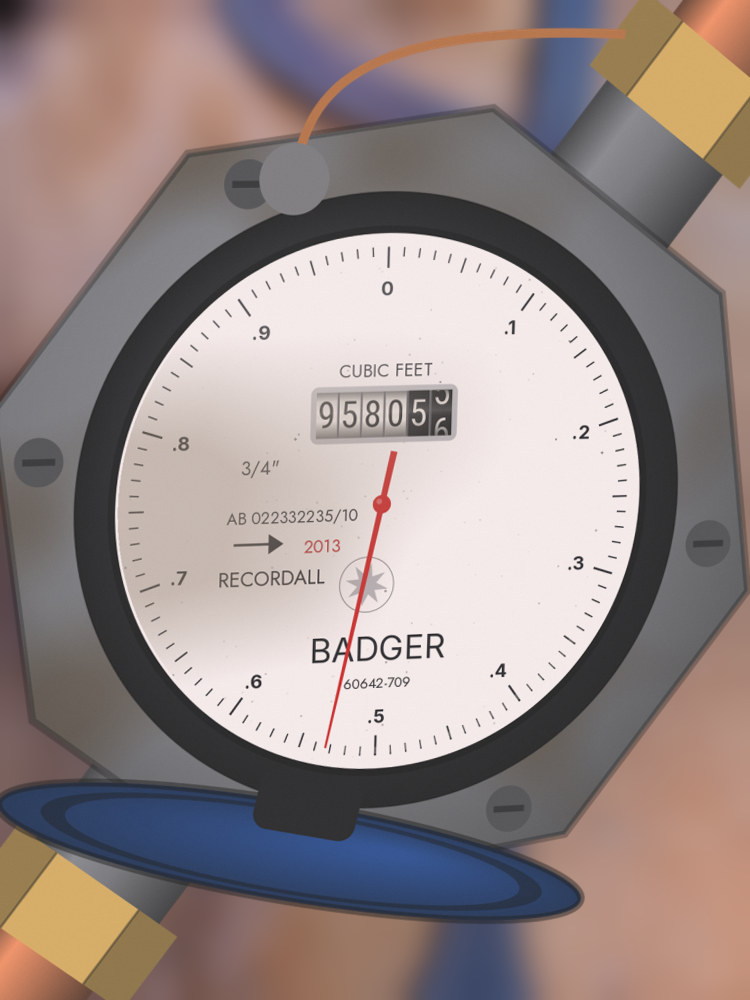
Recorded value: **958055.53** ft³
